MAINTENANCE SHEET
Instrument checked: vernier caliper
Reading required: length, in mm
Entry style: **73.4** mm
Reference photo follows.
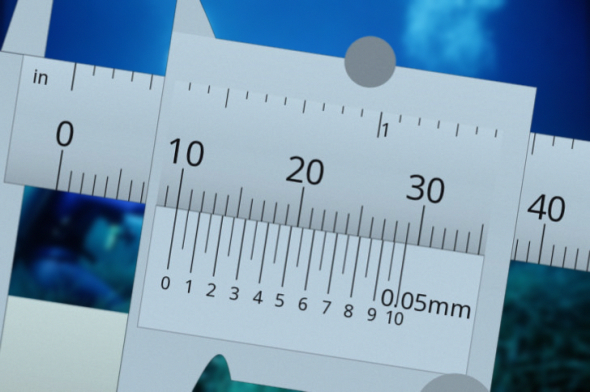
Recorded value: **10.0** mm
